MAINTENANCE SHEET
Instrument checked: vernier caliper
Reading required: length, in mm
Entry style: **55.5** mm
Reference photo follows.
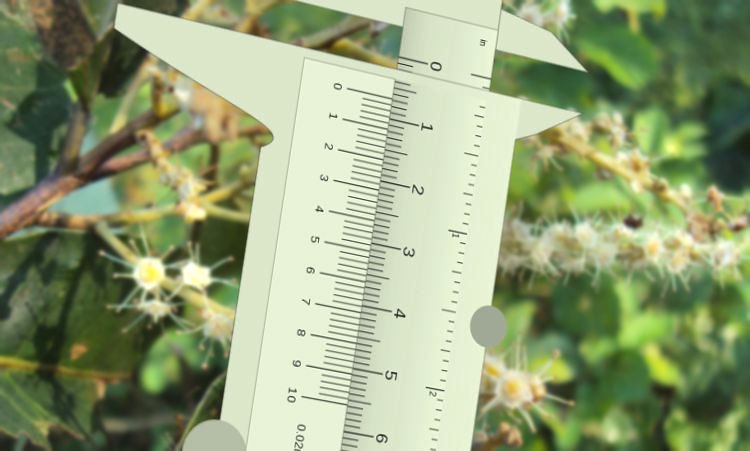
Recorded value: **6.8** mm
